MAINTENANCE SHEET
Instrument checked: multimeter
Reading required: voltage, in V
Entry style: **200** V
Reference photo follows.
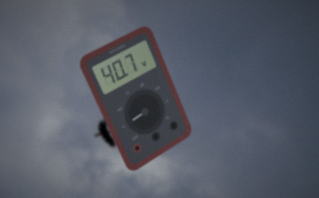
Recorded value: **40.7** V
